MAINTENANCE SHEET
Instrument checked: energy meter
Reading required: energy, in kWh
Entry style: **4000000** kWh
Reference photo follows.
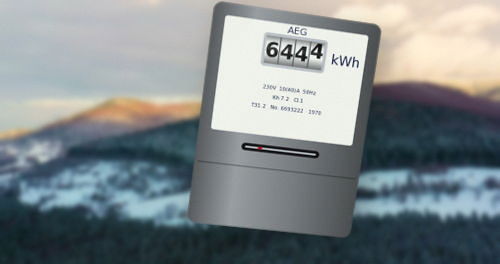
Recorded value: **6444** kWh
